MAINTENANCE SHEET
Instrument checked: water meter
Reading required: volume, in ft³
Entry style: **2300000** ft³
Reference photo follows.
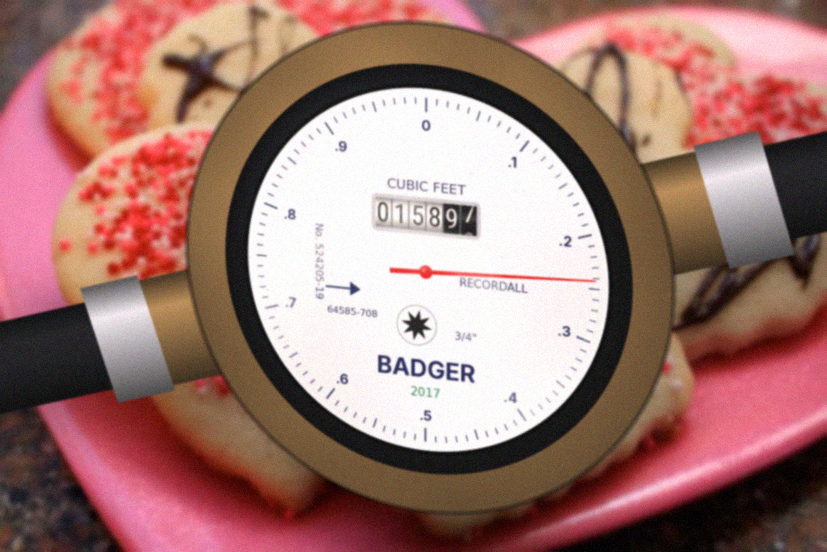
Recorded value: **15897.24** ft³
